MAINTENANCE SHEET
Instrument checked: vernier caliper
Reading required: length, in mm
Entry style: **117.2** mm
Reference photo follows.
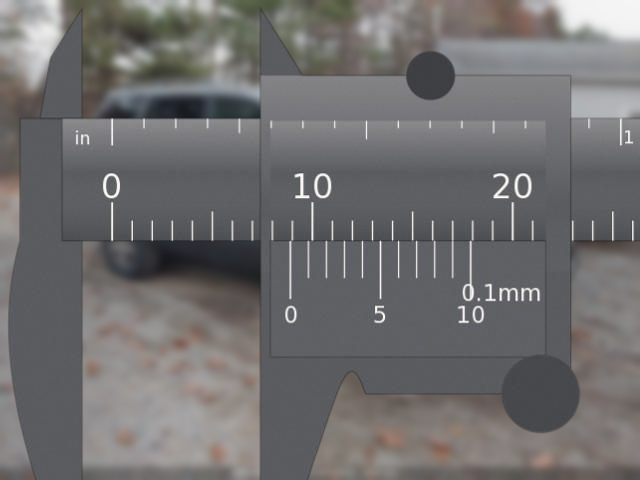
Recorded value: **8.9** mm
